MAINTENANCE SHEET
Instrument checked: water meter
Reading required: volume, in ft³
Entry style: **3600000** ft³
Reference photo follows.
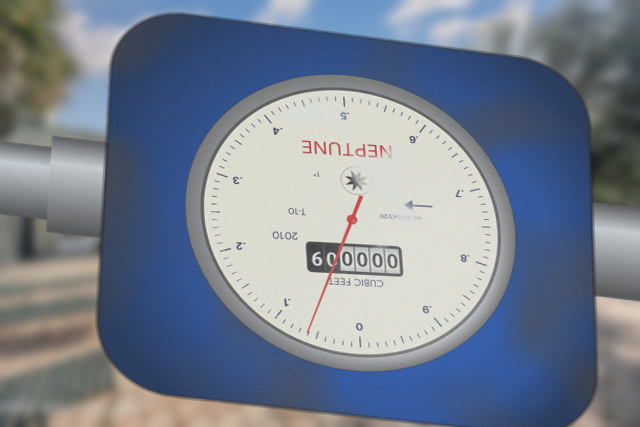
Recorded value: **9.06** ft³
